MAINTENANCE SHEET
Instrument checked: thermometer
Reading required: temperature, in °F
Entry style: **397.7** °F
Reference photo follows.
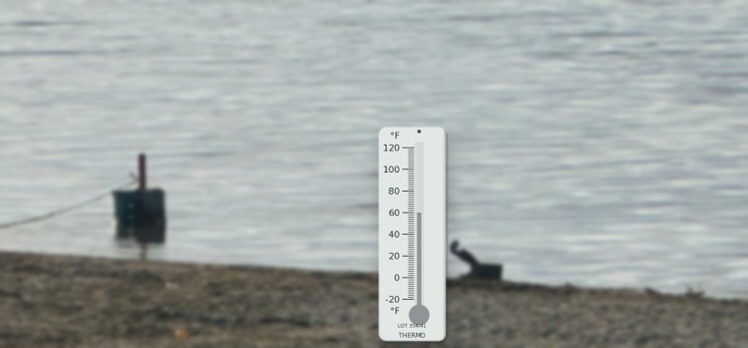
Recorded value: **60** °F
